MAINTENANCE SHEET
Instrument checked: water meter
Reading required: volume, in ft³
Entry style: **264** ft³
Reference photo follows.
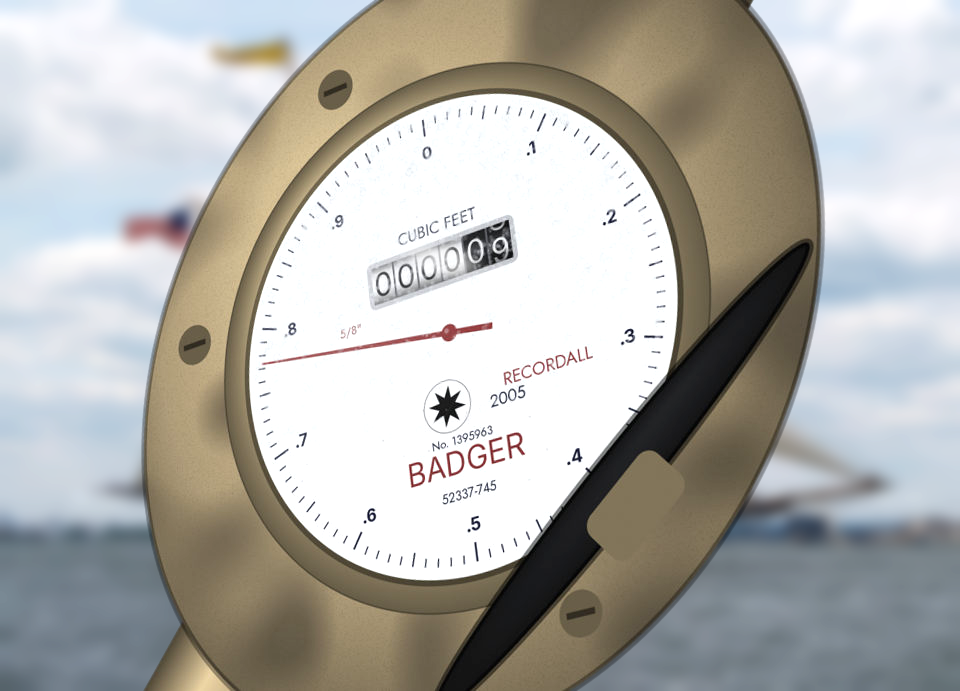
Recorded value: **8.77** ft³
